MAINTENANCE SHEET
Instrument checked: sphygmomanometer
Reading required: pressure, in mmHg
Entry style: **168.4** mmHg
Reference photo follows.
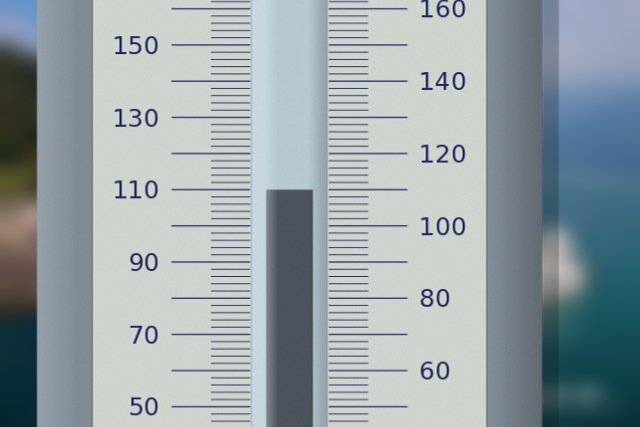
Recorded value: **110** mmHg
